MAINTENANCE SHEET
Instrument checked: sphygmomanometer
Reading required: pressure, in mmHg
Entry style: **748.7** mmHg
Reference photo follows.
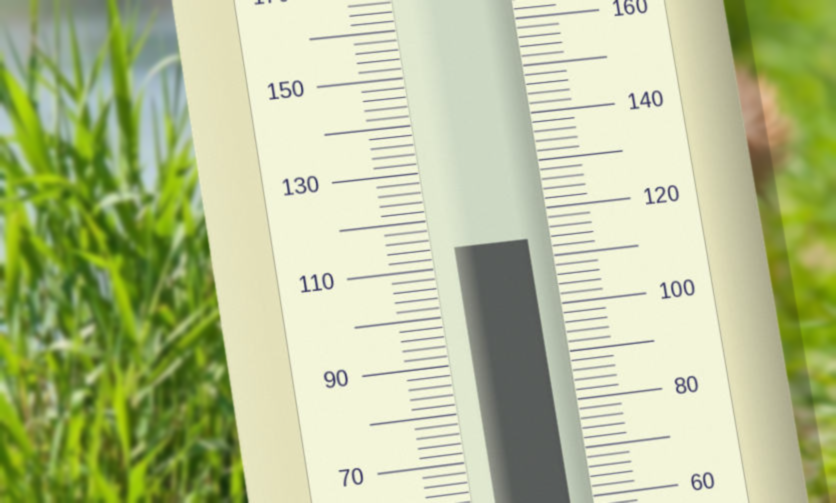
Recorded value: **114** mmHg
